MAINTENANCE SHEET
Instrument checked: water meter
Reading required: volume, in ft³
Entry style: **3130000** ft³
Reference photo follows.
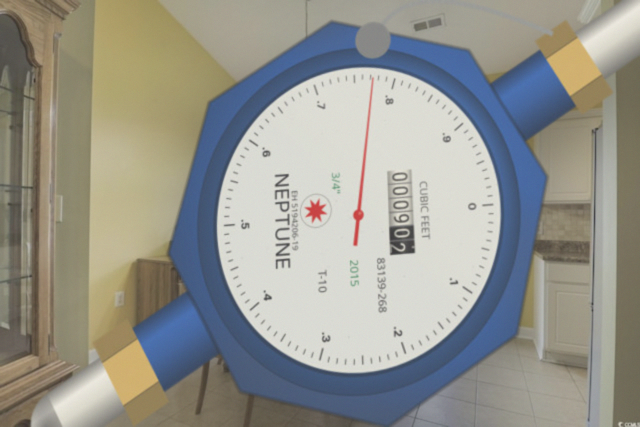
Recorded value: **901.77** ft³
